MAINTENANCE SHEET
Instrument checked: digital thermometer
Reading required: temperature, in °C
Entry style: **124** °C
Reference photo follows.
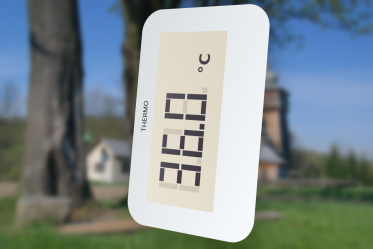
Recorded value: **36.0** °C
